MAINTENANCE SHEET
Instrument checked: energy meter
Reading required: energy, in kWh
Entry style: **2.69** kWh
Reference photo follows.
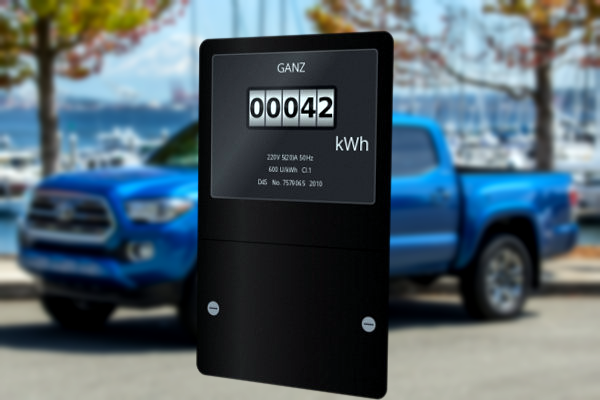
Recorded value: **42** kWh
